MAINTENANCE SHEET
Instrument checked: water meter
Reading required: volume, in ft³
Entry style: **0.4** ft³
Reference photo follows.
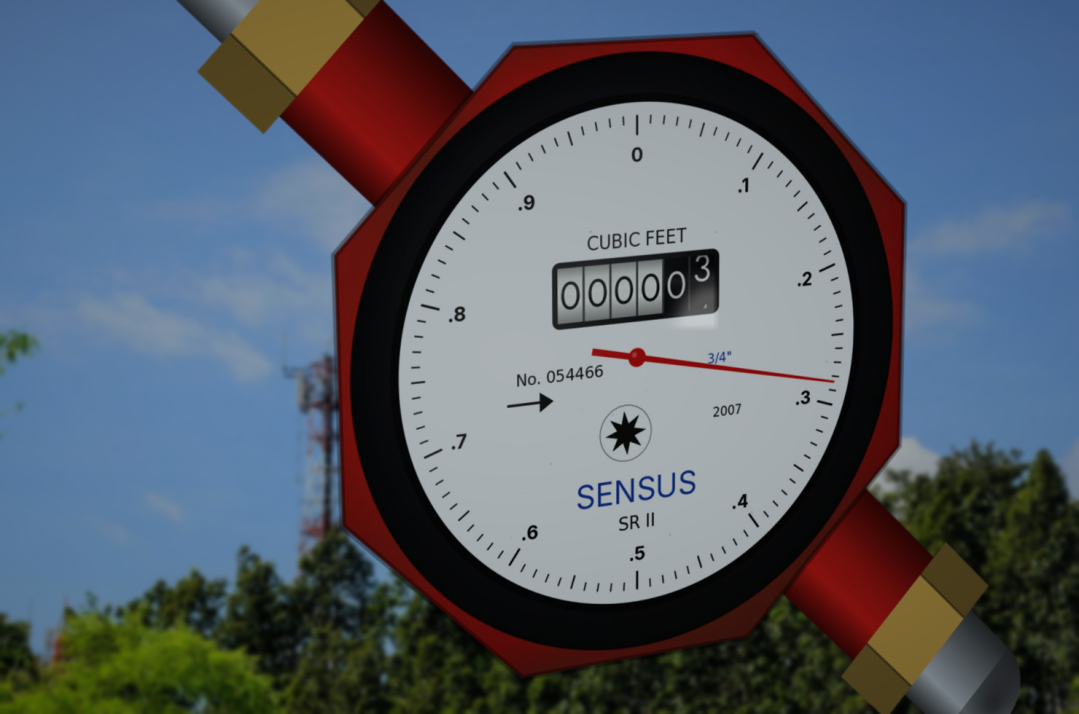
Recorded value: **3.28** ft³
